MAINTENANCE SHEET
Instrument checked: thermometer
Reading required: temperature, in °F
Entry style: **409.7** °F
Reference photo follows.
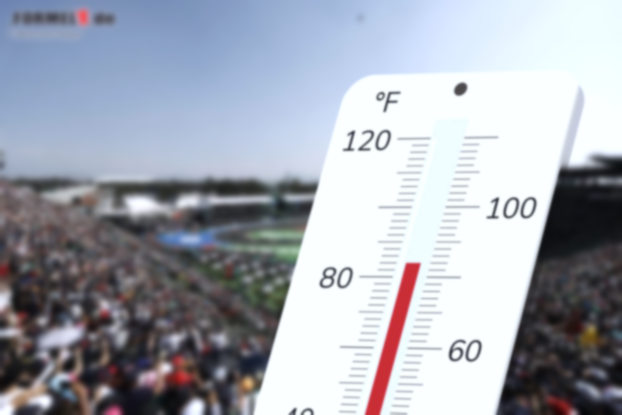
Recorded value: **84** °F
